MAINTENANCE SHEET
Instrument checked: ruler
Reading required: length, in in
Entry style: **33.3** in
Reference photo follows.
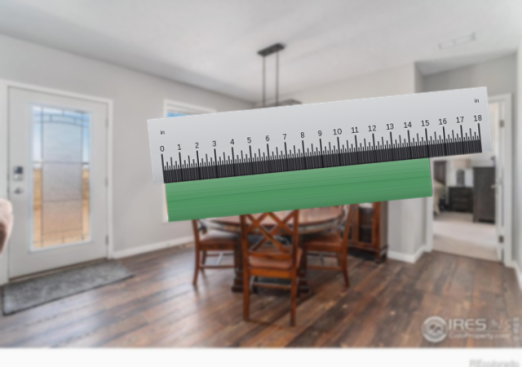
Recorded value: **15** in
